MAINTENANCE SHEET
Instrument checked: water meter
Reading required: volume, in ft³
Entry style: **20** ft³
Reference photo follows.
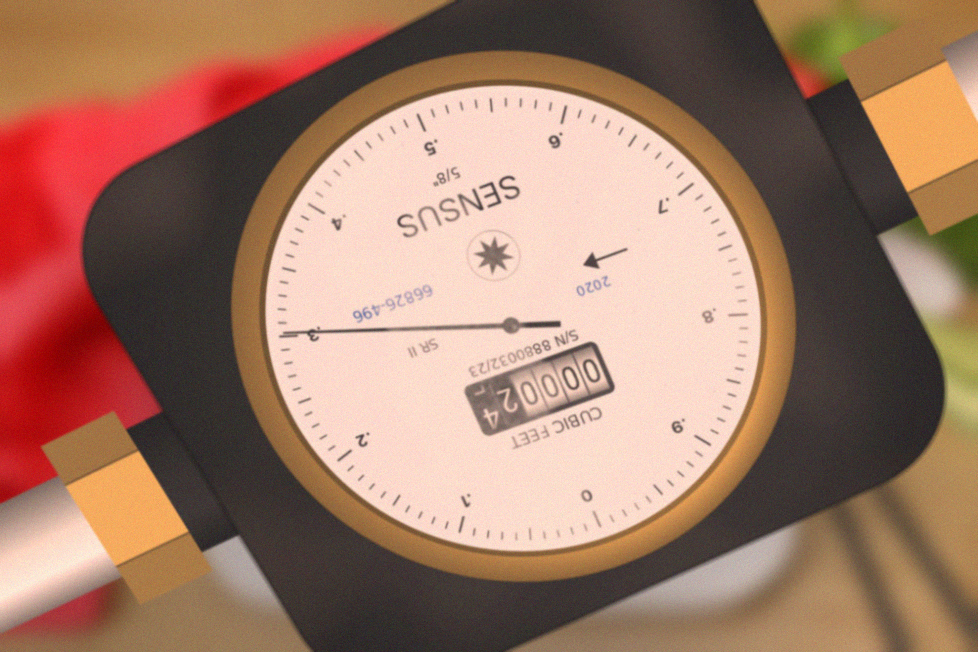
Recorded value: **24.30** ft³
